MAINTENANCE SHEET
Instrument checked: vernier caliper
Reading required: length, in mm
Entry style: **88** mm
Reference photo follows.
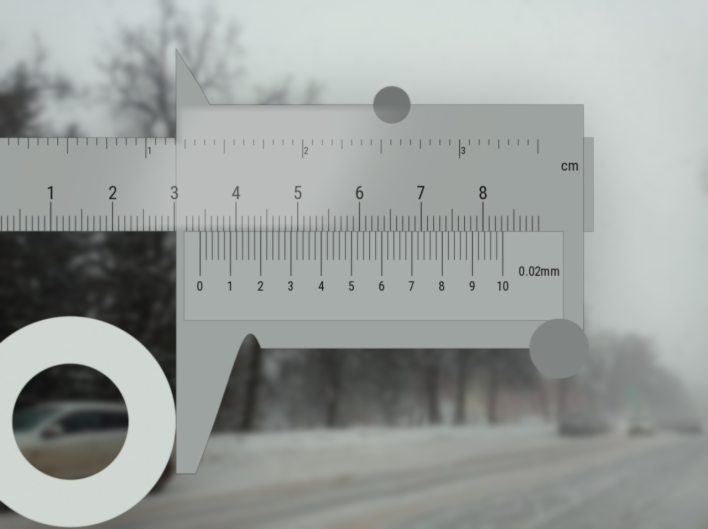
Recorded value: **34.2** mm
